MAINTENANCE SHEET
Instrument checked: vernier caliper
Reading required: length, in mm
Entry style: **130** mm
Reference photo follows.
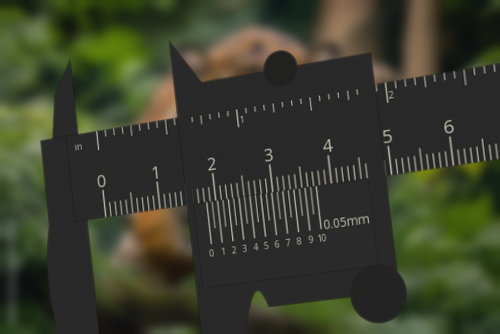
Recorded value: **18.4** mm
